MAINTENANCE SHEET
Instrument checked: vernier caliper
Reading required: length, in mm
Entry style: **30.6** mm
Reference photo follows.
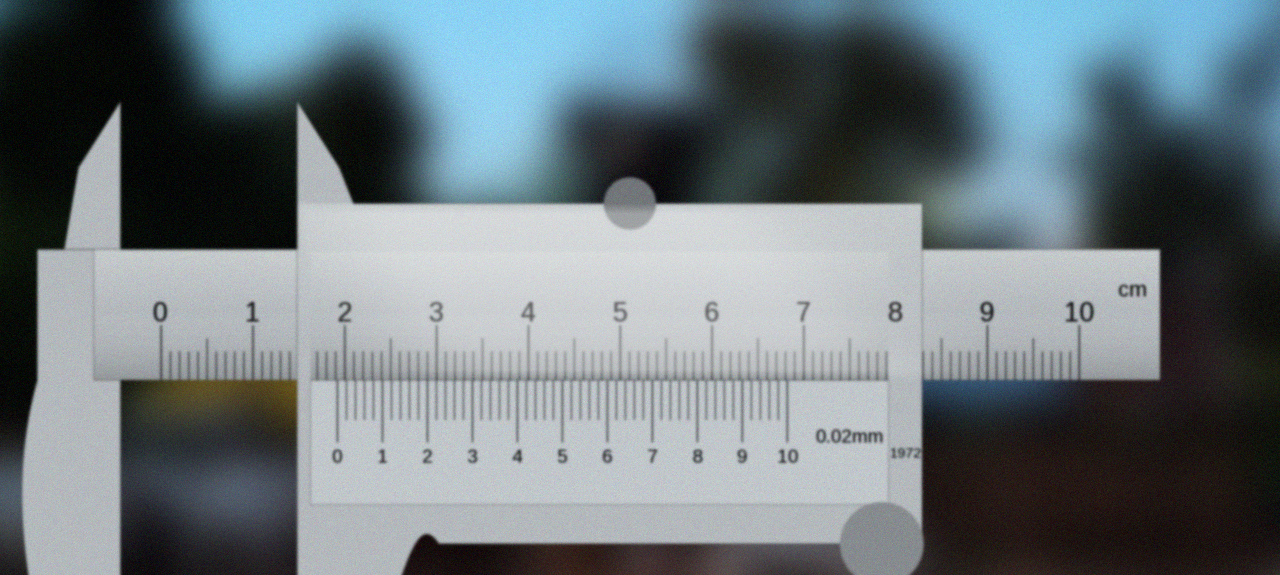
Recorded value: **19.2** mm
